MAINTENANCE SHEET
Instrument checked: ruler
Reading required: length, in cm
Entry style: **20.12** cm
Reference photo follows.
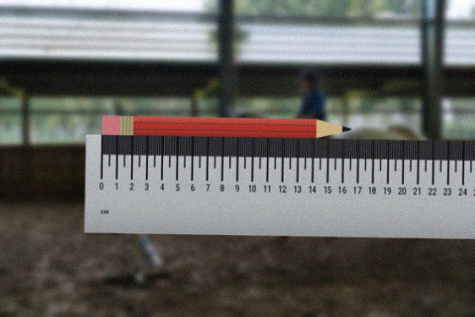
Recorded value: **16.5** cm
